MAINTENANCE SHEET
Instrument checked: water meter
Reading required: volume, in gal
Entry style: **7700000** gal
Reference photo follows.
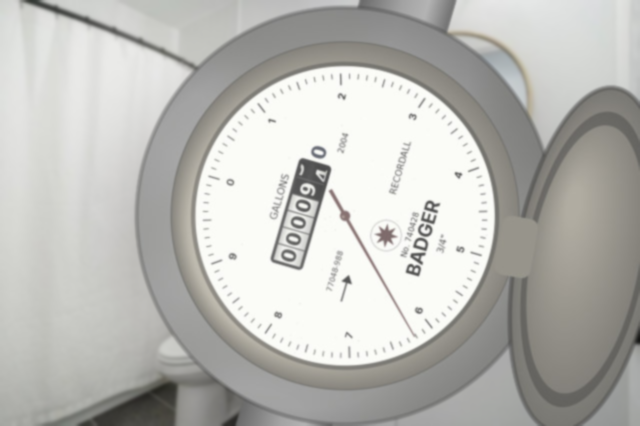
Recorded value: **936.2** gal
